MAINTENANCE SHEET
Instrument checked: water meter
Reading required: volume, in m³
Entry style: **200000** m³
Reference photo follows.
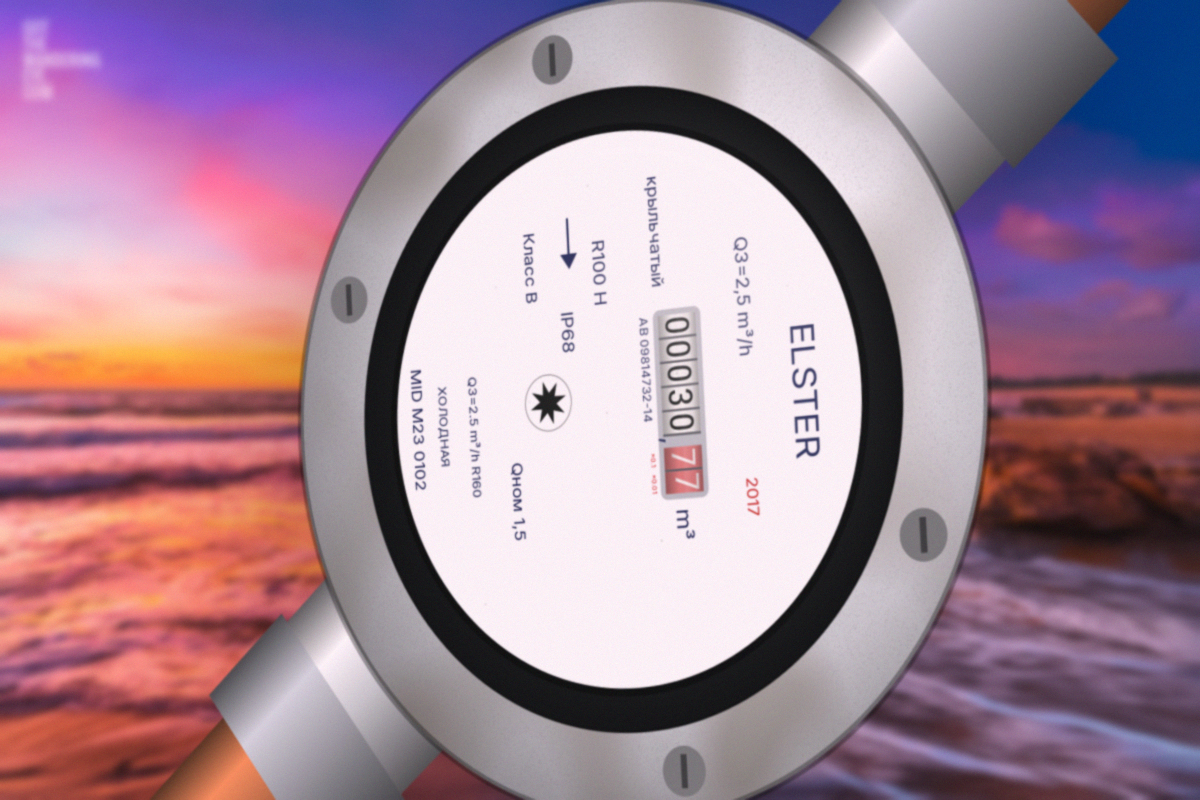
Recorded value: **30.77** m³
